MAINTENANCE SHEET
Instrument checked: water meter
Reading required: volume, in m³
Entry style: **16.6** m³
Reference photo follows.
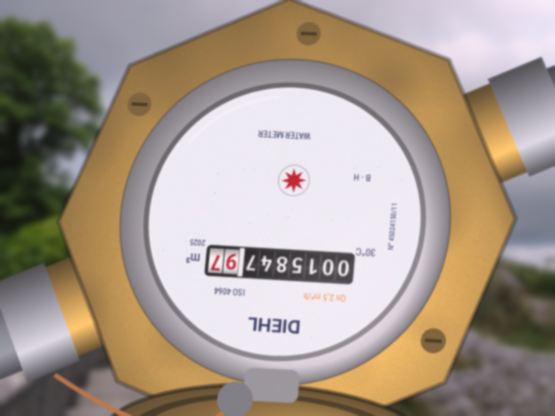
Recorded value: **15847.97** m³
